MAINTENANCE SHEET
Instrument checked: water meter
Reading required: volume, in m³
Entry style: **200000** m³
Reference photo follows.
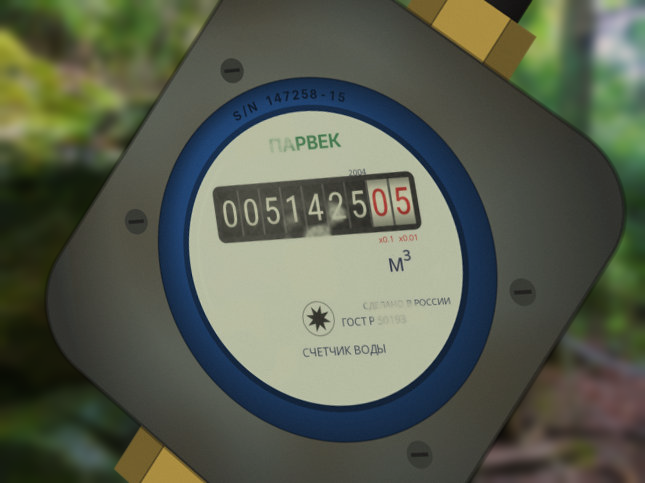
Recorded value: **51425.05** m³
